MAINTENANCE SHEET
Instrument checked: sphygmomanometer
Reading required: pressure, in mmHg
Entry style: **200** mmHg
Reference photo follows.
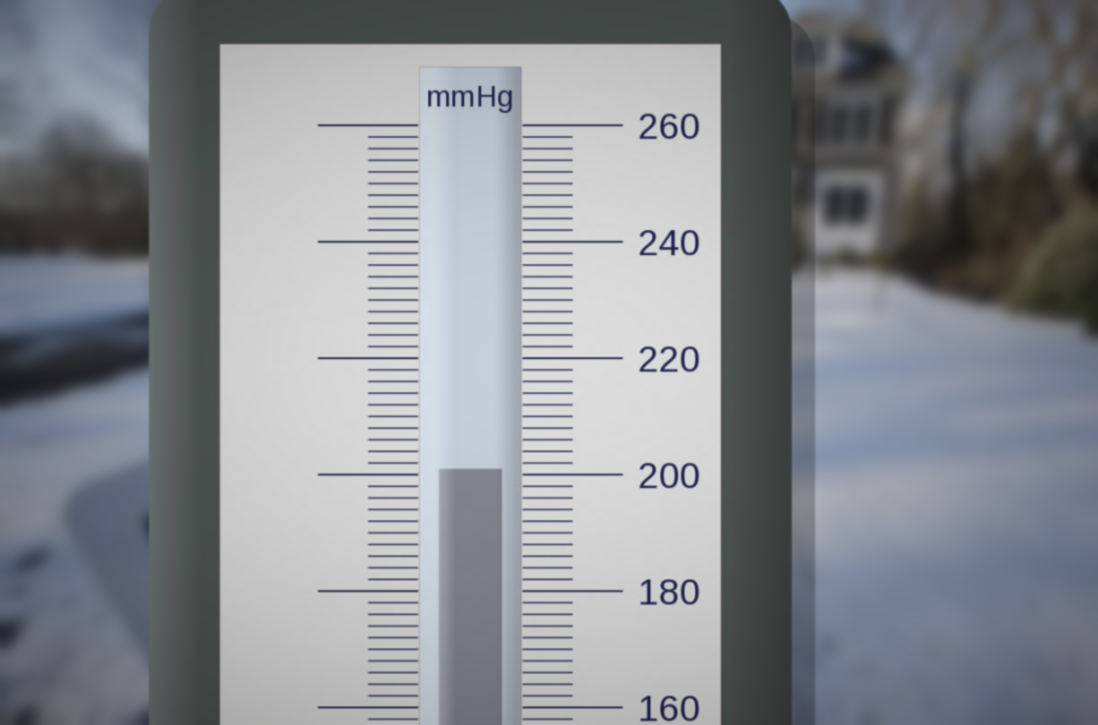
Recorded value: **201** mmHg
